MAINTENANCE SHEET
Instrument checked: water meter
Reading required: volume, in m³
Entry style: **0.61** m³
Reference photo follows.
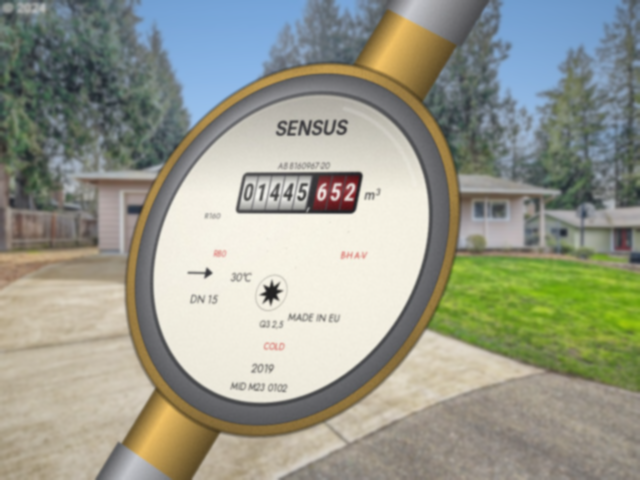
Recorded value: **1445.652** m³
